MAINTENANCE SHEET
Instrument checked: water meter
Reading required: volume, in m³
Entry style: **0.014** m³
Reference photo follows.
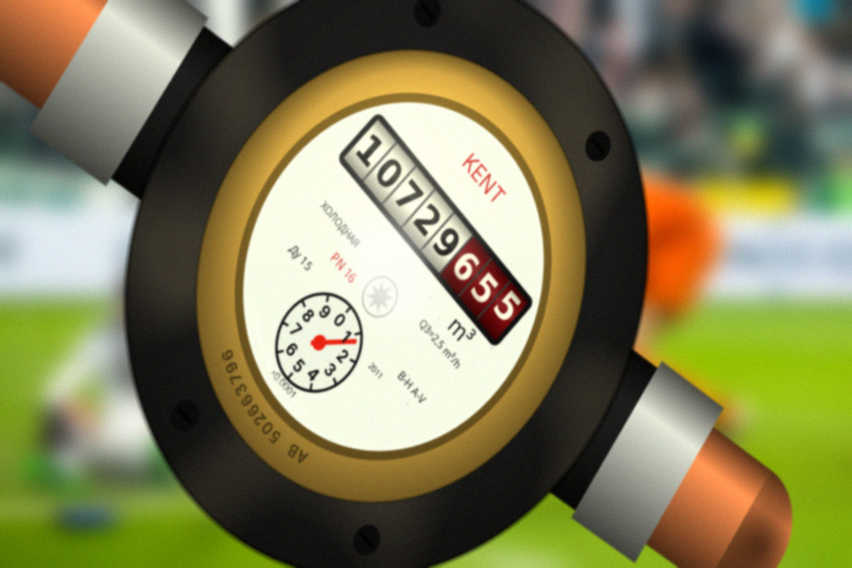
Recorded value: **10729.6551** m³
